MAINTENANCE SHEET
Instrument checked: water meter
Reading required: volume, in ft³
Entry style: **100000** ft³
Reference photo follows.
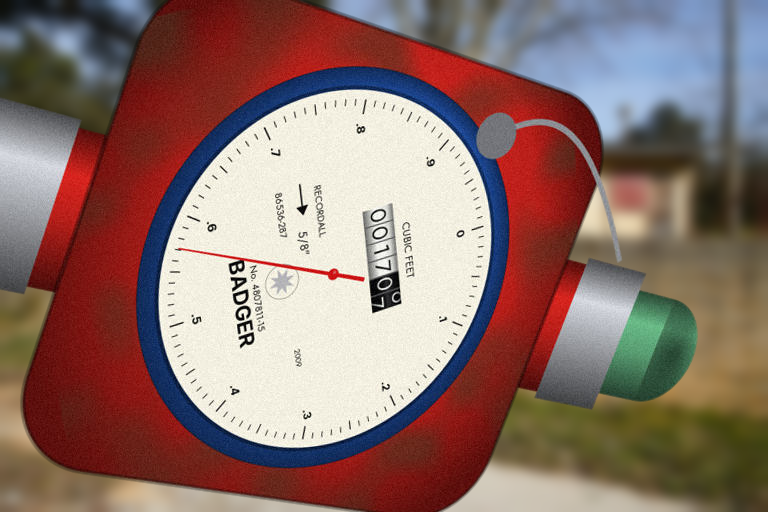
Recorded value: **1706.57** ft³
